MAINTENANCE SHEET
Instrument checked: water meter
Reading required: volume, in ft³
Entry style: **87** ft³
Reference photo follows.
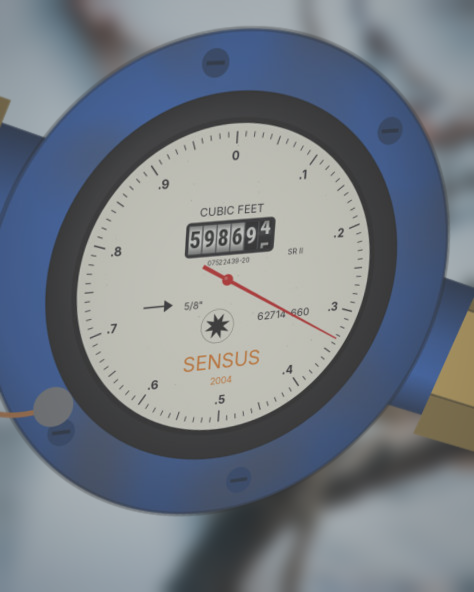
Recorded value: **598694.33** ft³
